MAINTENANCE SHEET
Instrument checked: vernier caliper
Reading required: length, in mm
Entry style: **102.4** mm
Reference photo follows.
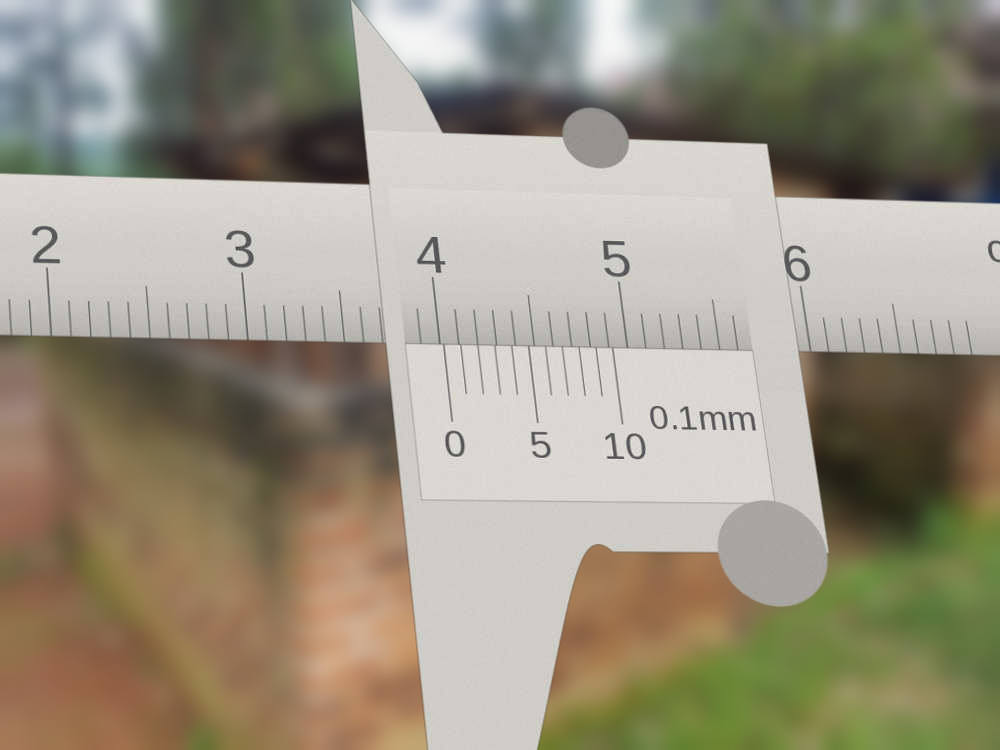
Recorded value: **40.2** mm
